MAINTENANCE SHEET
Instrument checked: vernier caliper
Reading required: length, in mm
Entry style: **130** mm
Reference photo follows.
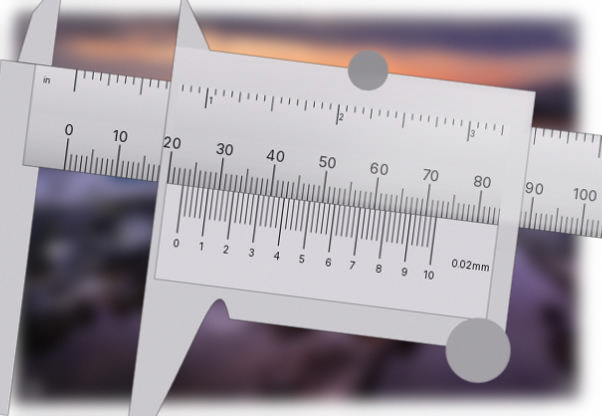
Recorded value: **23.0** mm
